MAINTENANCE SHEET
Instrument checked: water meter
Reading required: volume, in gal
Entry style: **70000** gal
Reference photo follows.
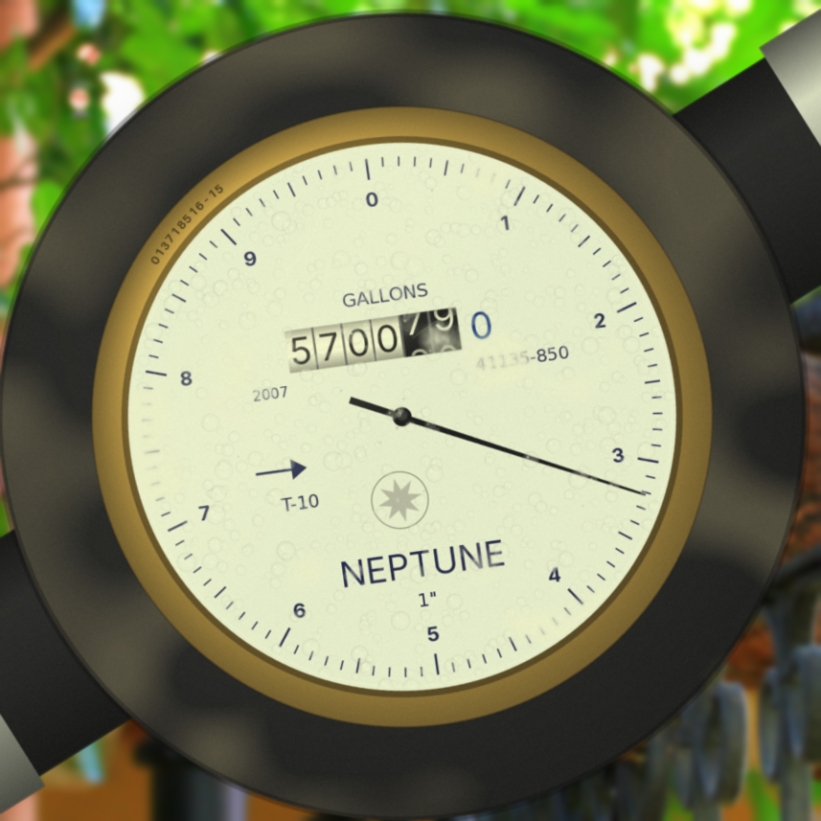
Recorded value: **5700793.2** gal
